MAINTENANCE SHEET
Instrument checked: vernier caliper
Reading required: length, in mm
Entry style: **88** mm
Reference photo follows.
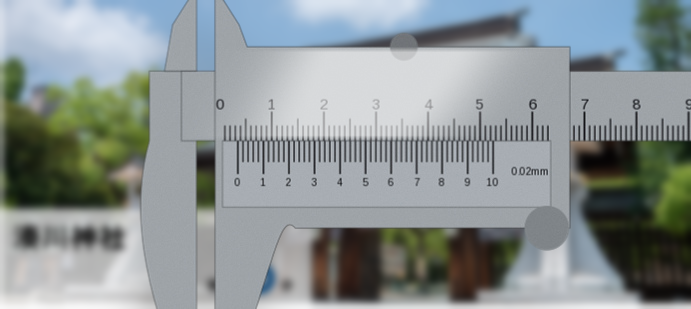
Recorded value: **3.5** mm
